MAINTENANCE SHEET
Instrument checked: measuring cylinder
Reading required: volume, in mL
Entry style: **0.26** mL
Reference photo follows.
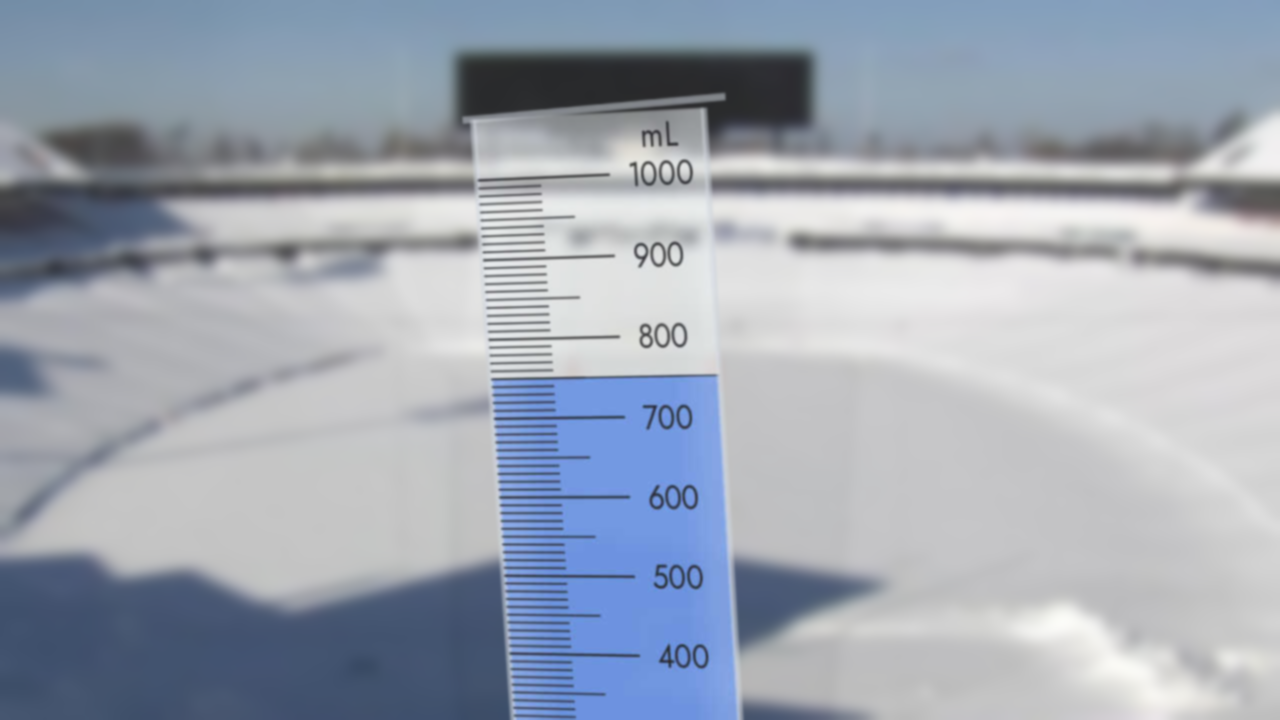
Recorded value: **750** mL
